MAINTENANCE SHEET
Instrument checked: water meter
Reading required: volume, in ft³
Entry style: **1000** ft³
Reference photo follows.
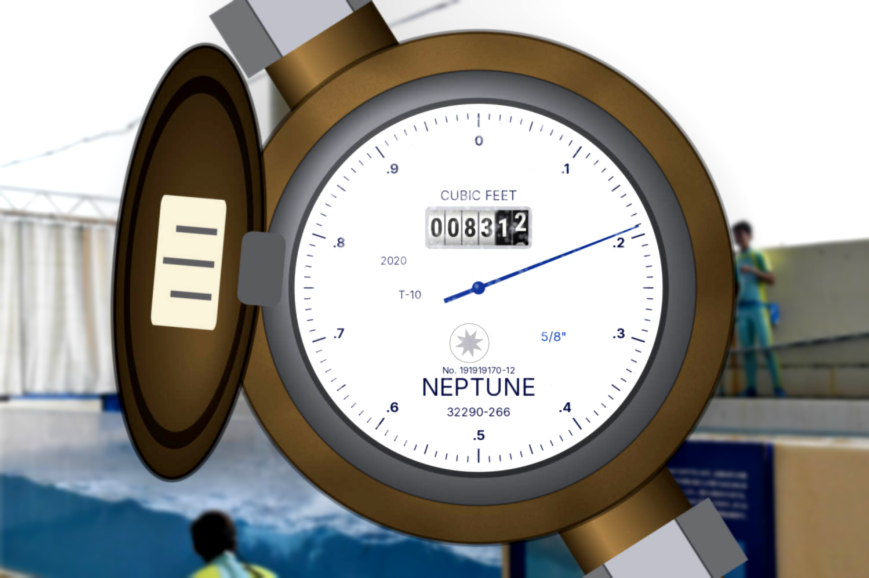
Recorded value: **8312.19** ft³
